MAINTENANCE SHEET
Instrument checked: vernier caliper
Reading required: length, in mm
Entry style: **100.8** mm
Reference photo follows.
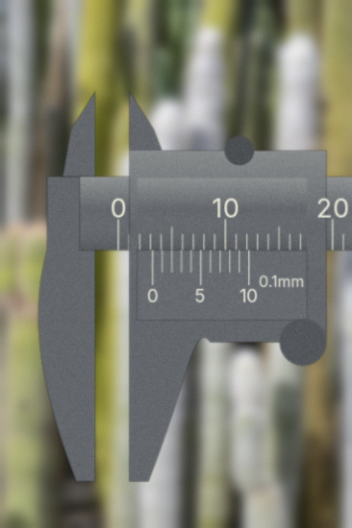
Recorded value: **3.2** mm
